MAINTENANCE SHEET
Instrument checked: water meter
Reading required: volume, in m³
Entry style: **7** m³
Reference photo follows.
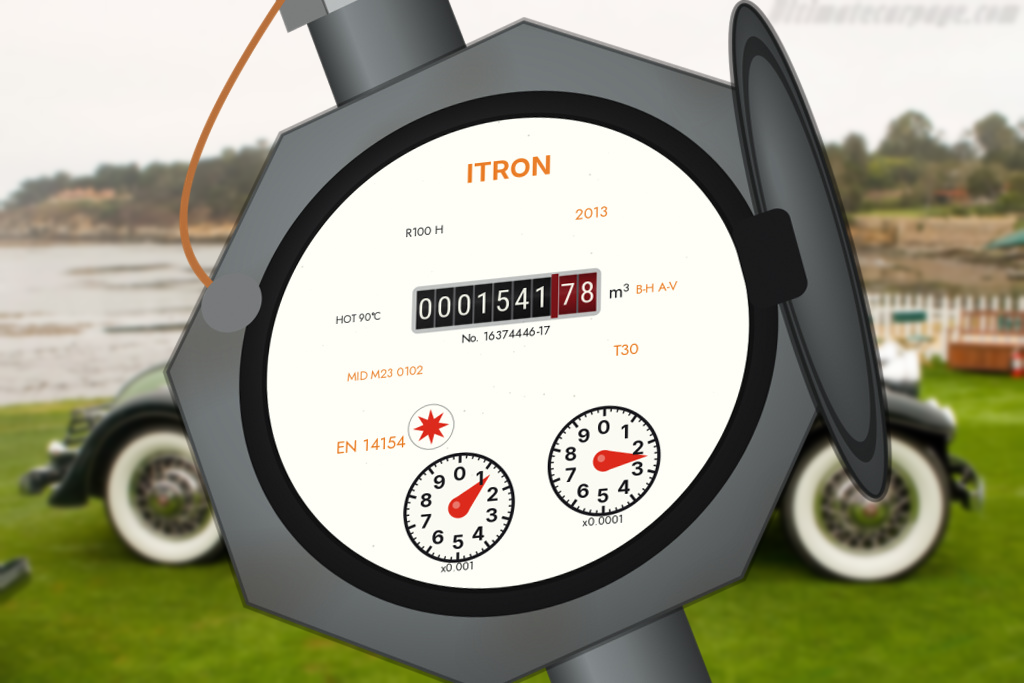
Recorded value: **1541.7812** m³
